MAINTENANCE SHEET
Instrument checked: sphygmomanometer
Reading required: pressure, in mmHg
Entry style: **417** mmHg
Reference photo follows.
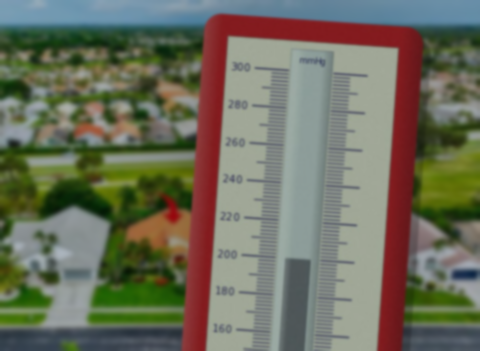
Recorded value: **200** mmHg
